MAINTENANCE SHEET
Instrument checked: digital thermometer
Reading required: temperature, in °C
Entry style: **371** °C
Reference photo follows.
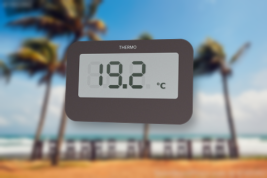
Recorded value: **19.2** °C
